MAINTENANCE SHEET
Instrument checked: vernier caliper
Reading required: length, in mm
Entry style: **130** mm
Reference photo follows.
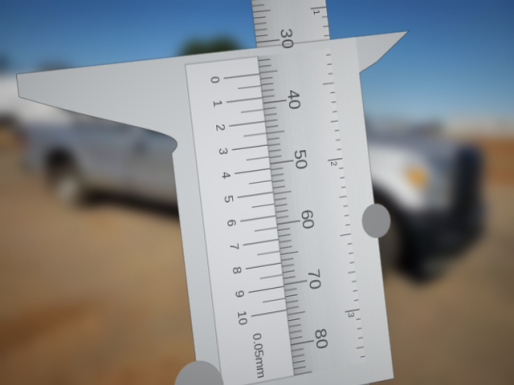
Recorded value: **35.2** mm
